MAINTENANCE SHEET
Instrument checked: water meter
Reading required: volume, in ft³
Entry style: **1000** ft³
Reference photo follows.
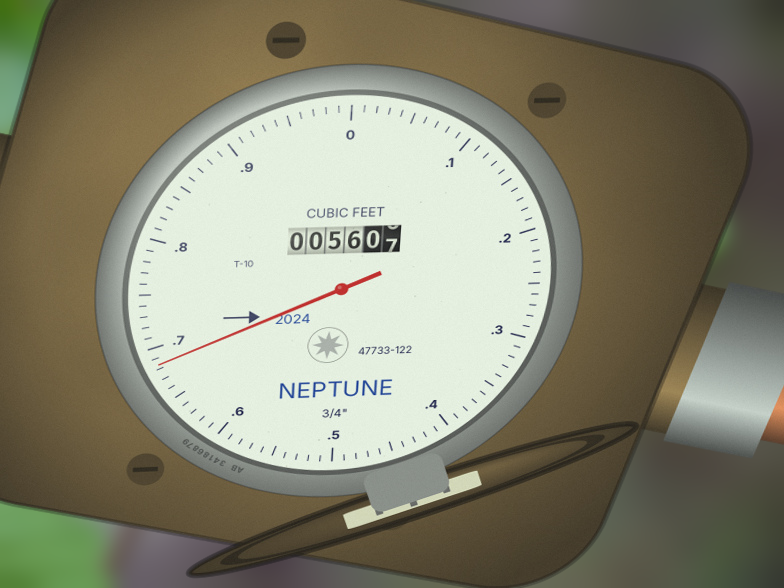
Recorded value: **5606.68** ft³
